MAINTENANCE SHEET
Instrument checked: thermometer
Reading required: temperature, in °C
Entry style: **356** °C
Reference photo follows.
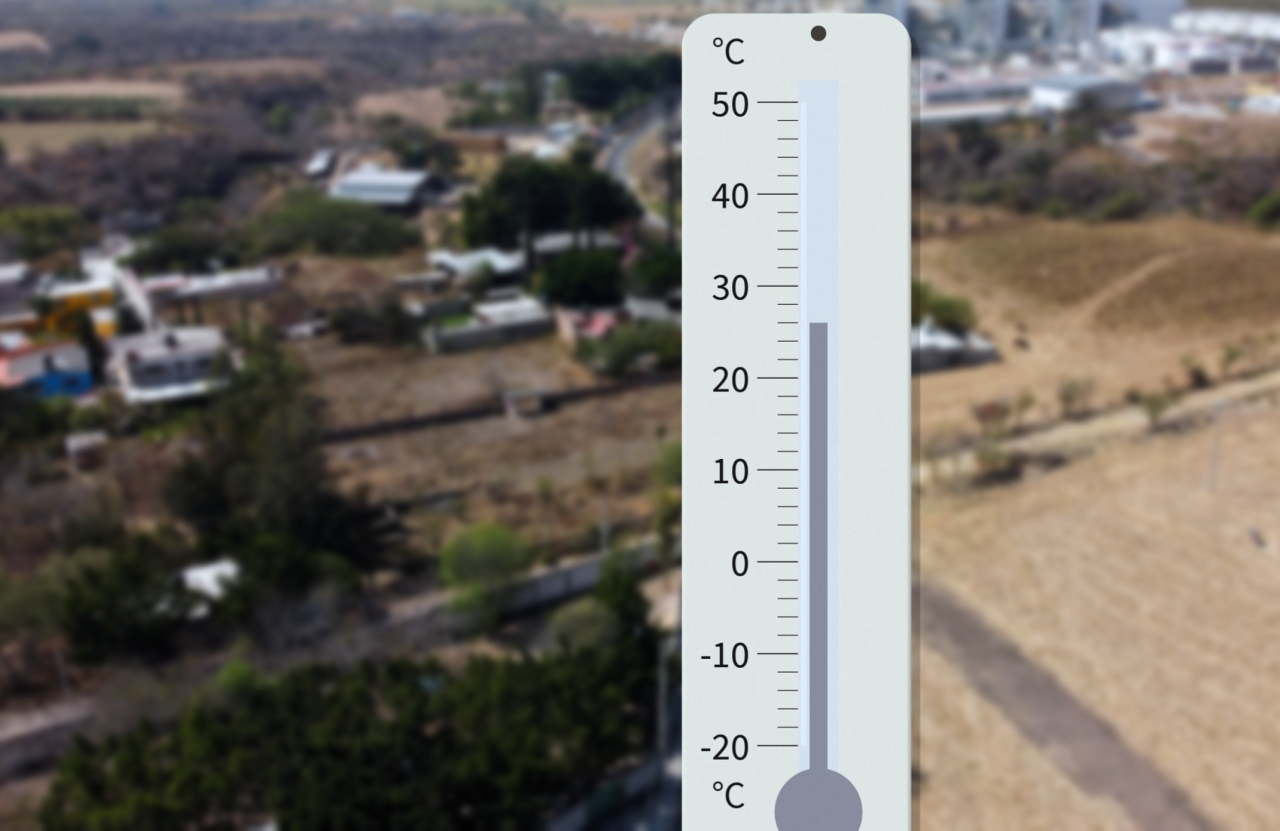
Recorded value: **26** °C
